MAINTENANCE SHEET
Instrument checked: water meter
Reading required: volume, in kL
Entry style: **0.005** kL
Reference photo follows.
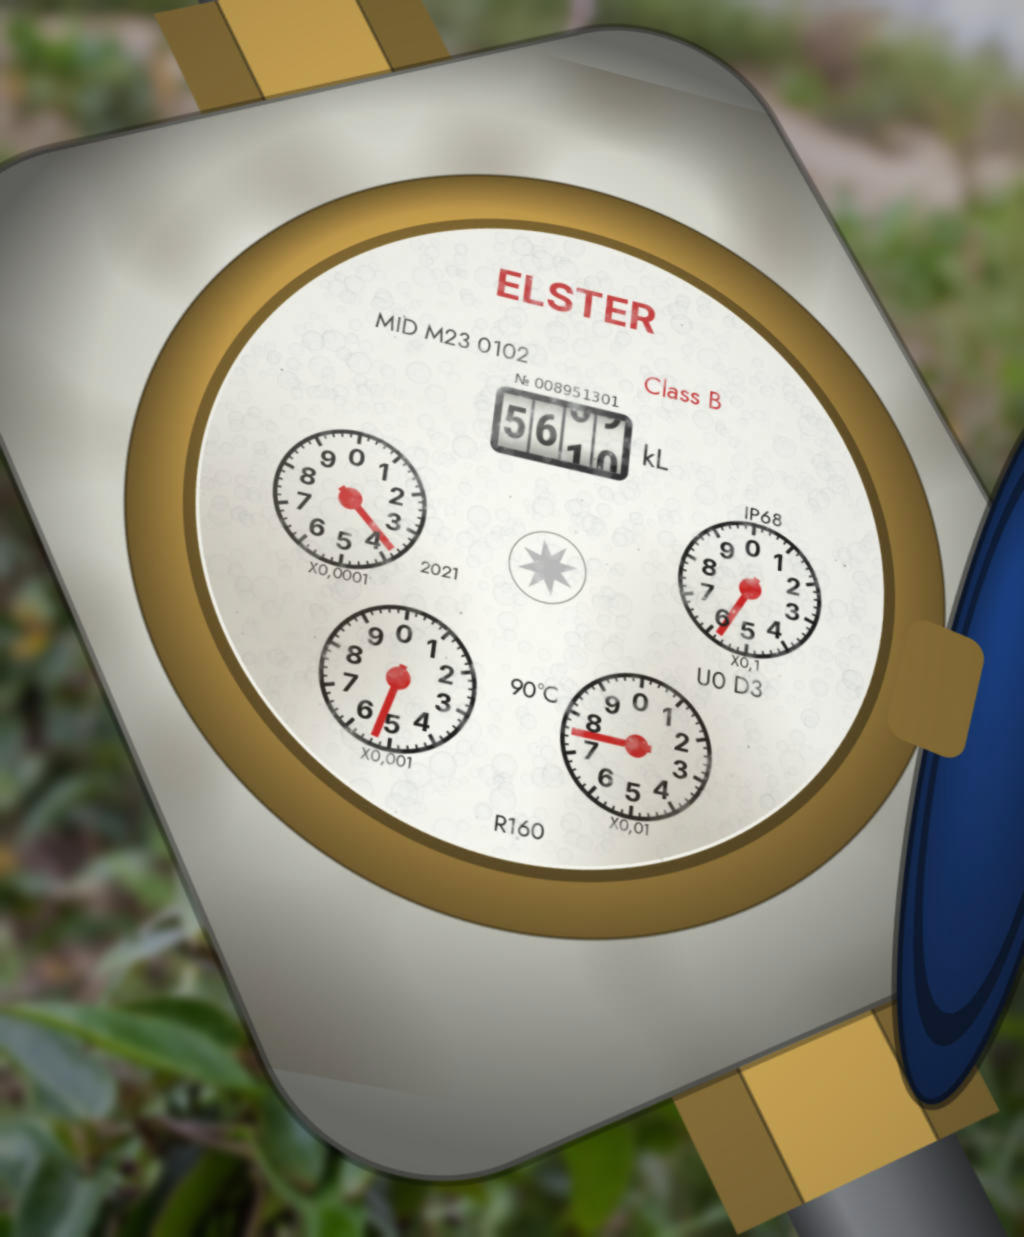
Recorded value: **5609.5753** kL
